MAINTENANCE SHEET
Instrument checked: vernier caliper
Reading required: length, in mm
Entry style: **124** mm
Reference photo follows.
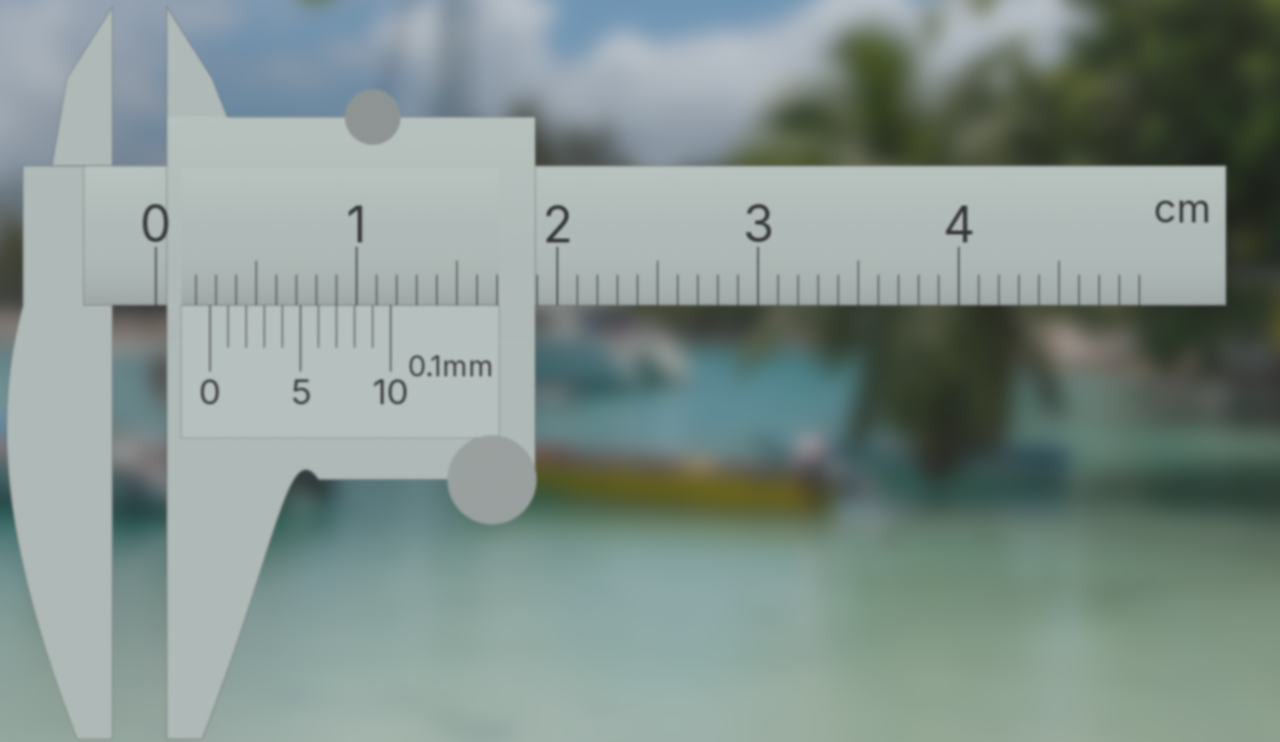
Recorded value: **2.7** mm
